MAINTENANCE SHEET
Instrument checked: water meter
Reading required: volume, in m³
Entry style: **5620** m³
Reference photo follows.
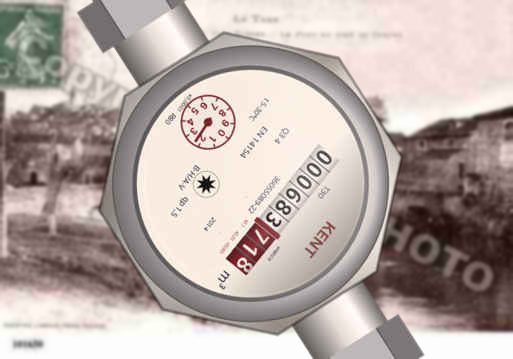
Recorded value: **683.7182** m³
